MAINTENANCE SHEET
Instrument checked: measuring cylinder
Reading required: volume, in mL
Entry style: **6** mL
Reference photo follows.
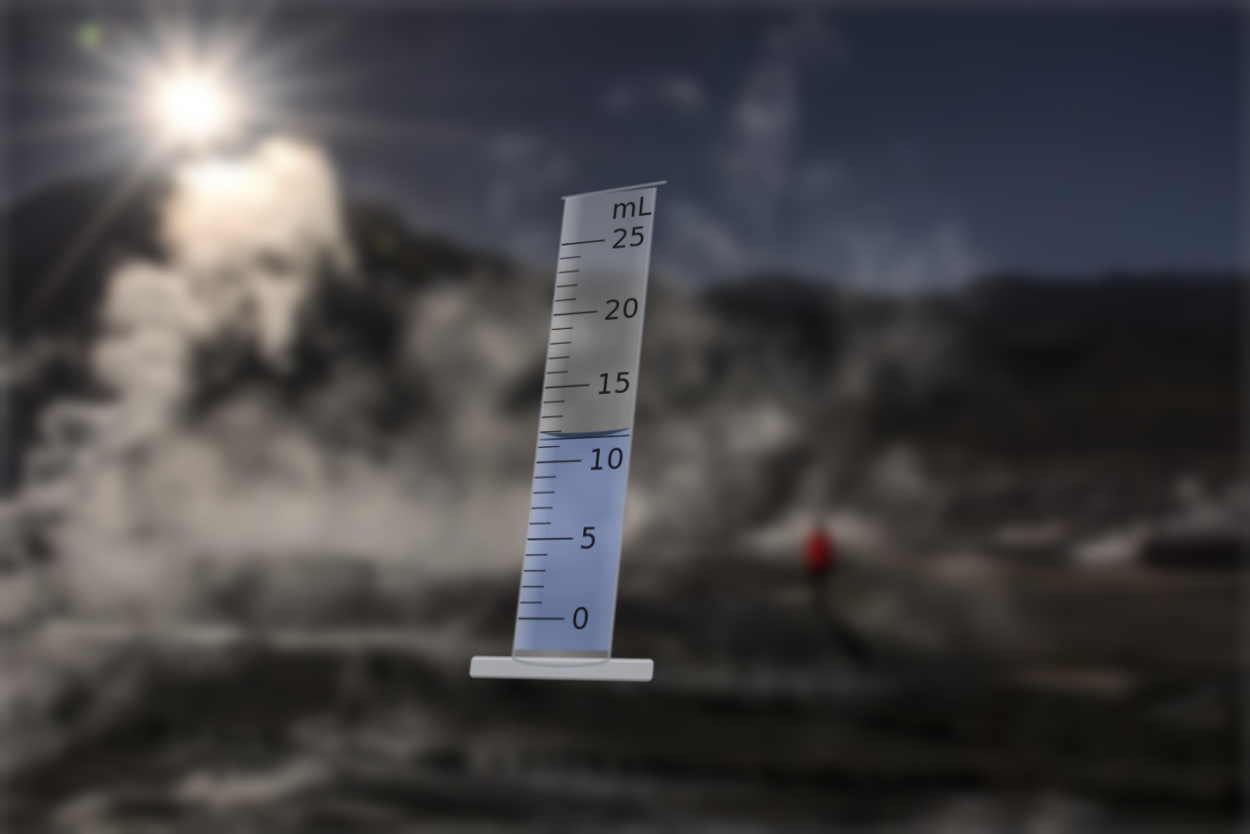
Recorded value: **11.5** mL
